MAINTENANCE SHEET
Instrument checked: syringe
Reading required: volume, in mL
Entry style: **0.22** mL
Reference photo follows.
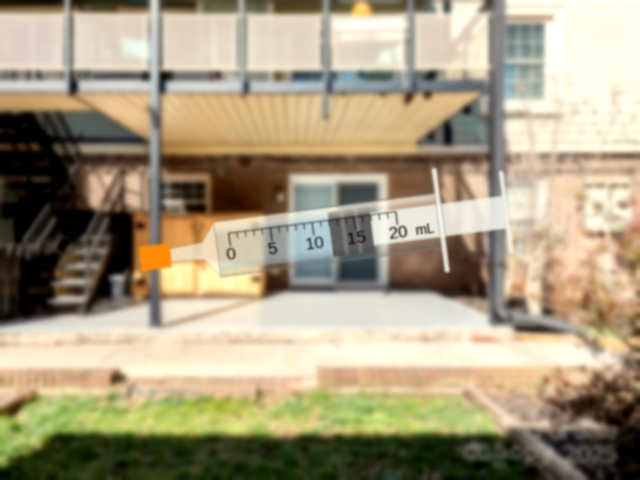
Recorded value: **12** mL
